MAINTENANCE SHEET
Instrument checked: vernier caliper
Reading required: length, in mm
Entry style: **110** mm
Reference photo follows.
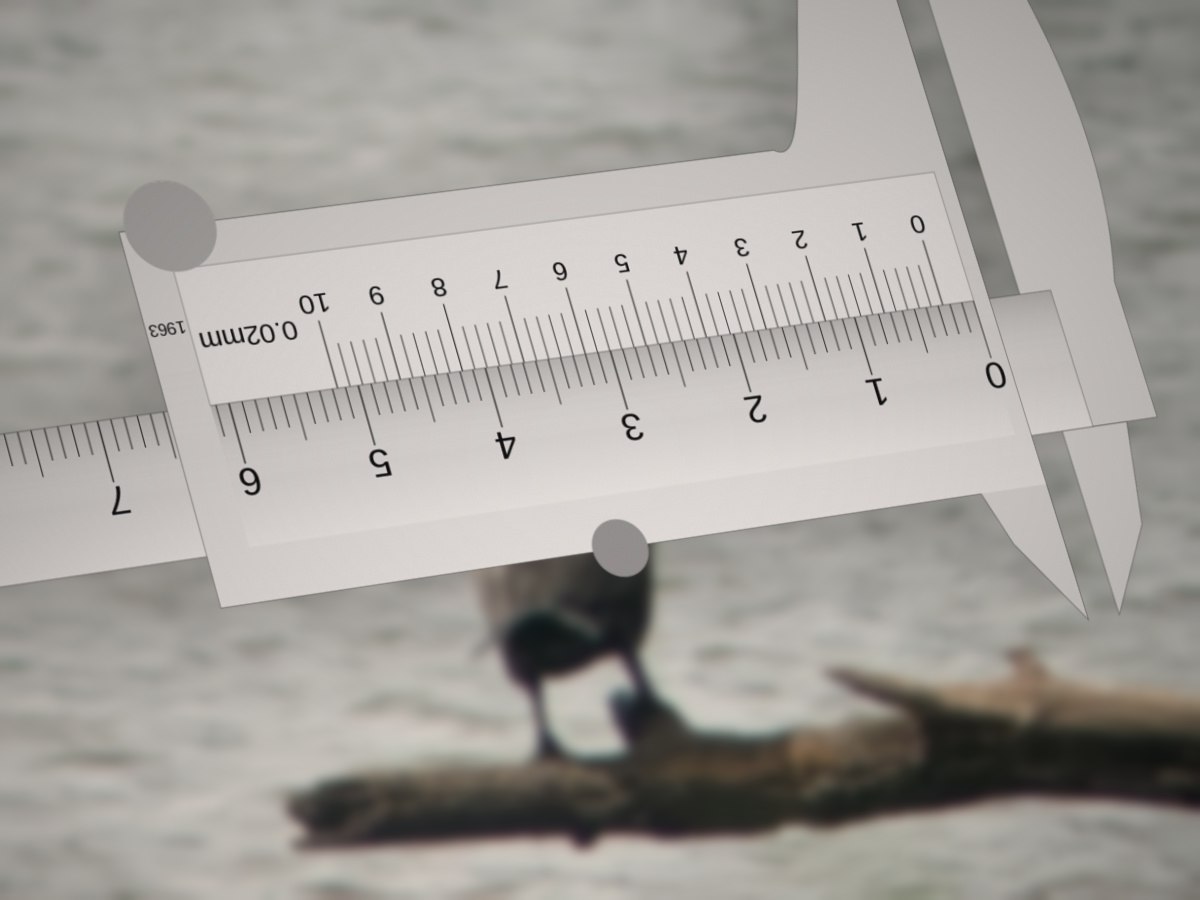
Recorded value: **2.6** mm
